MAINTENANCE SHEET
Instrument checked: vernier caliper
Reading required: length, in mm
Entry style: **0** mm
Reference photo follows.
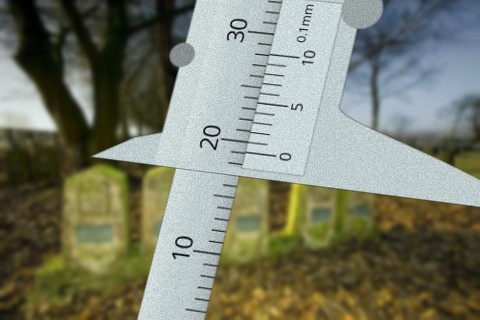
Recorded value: **19.1** mm
